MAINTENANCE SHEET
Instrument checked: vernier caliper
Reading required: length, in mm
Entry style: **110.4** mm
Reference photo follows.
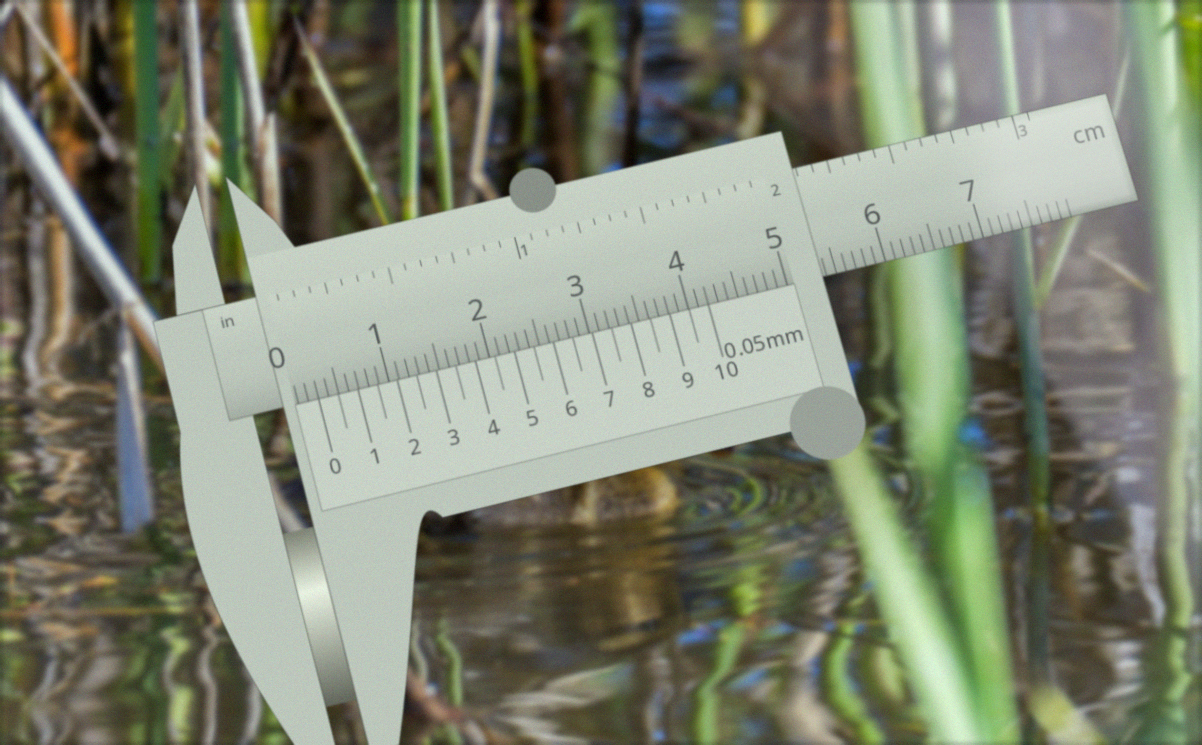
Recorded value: **3.0** mm
